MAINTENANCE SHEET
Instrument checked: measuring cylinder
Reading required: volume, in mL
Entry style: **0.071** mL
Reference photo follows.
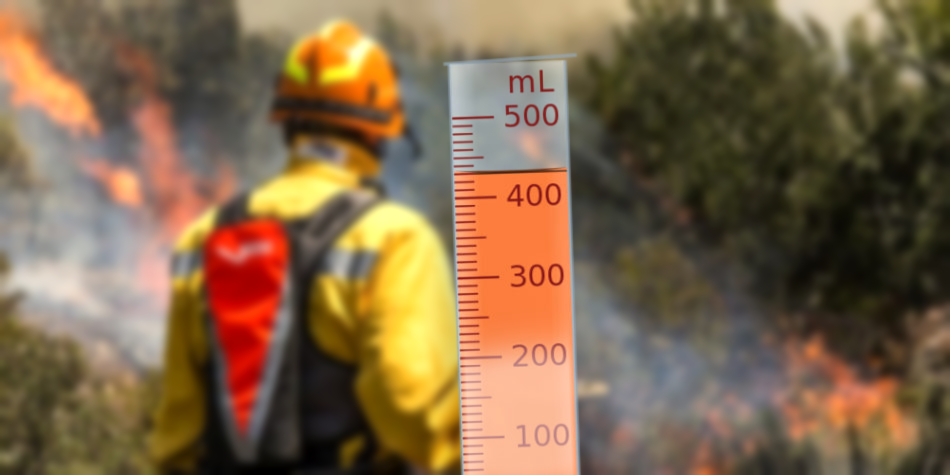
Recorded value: **430** mL
